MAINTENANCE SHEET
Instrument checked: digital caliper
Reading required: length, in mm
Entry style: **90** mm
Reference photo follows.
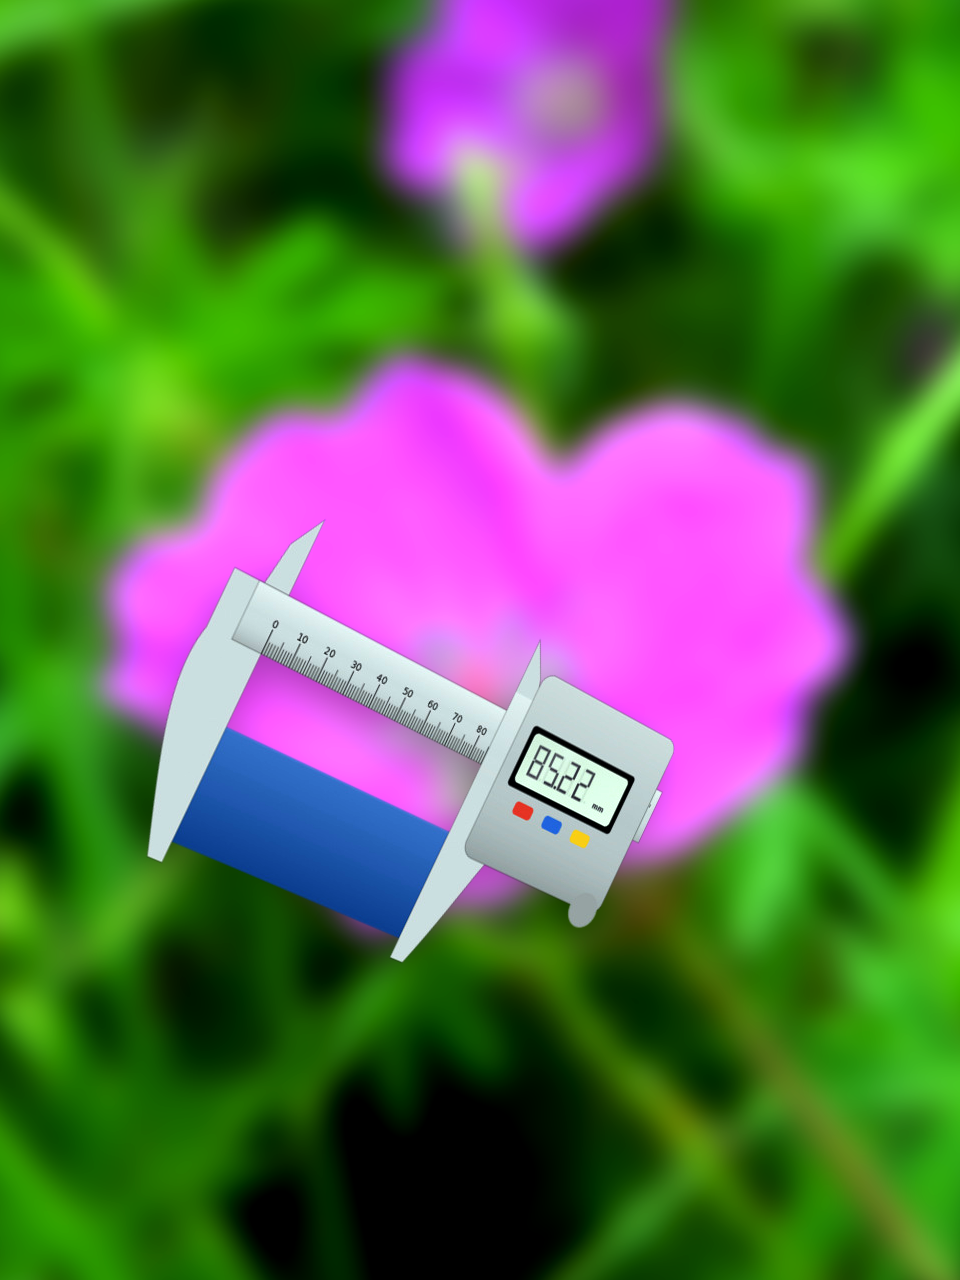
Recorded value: **85.22** mm
